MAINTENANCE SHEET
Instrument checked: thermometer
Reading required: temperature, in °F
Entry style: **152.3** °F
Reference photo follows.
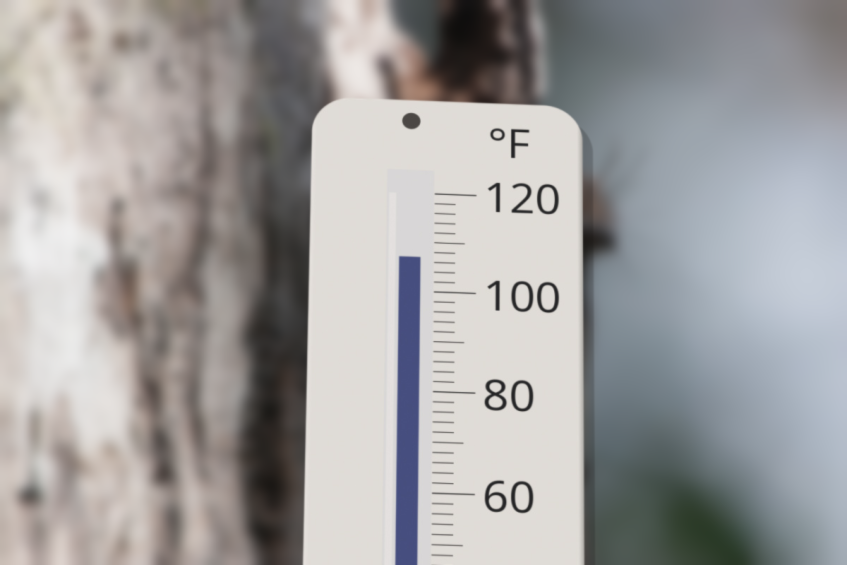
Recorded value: **107** °F
